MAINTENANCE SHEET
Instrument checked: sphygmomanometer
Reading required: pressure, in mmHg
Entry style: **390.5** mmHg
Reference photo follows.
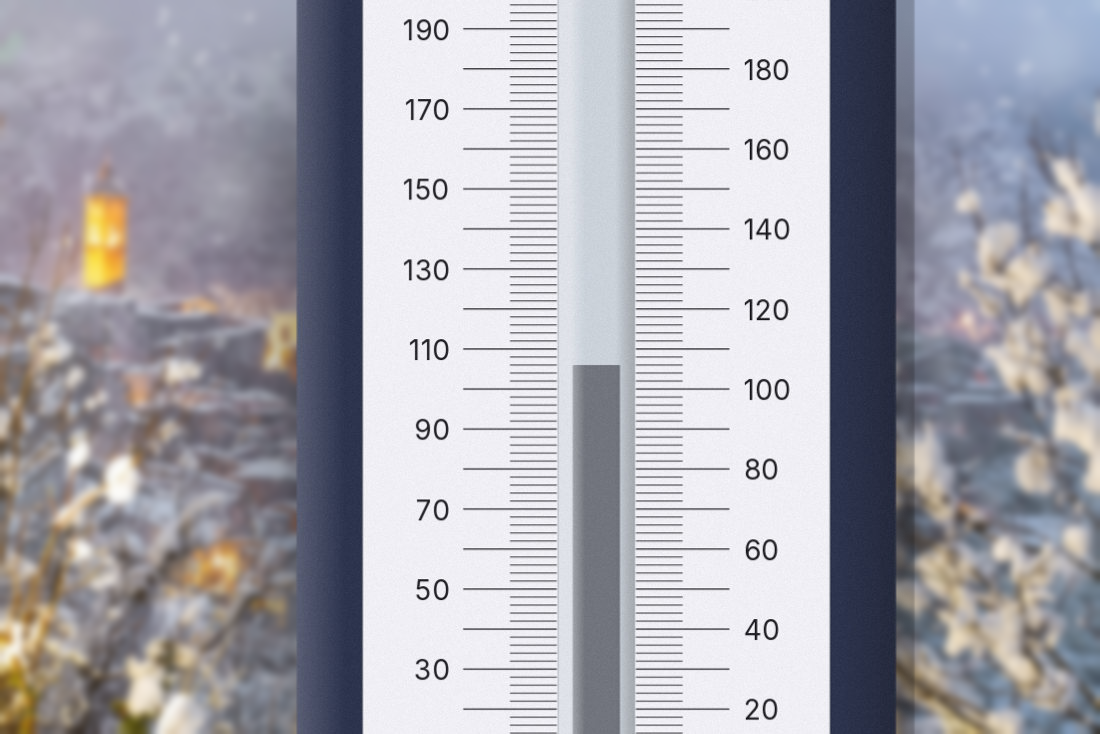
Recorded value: **106** mmHg
